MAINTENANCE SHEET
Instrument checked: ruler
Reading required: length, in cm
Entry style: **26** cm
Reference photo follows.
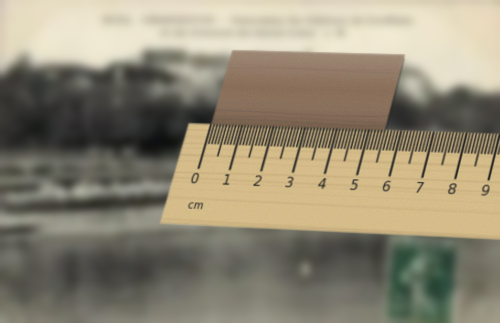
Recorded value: **5.5** cm
